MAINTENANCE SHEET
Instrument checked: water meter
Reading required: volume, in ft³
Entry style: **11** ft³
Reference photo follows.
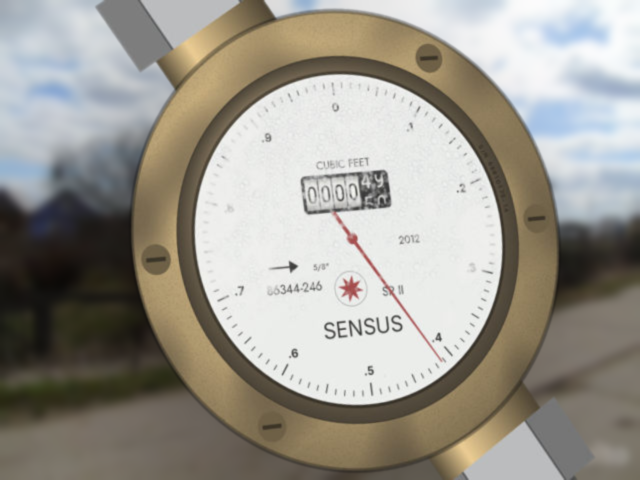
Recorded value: **49.41** ft³
